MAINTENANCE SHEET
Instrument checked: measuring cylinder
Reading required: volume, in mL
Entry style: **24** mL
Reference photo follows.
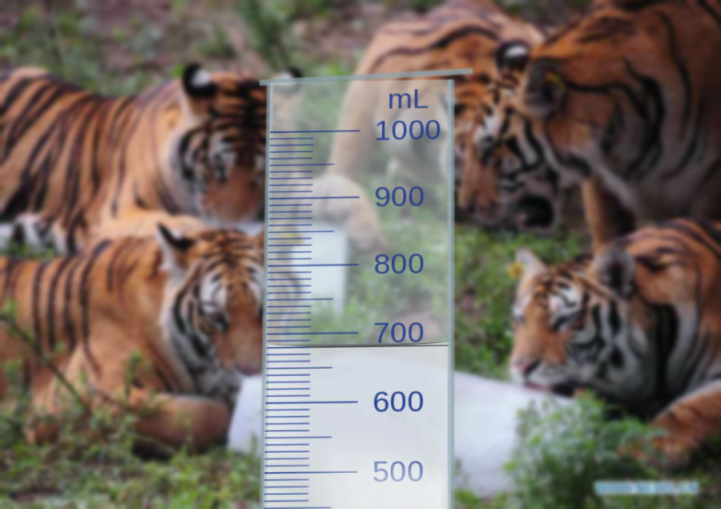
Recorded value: **680** mL
